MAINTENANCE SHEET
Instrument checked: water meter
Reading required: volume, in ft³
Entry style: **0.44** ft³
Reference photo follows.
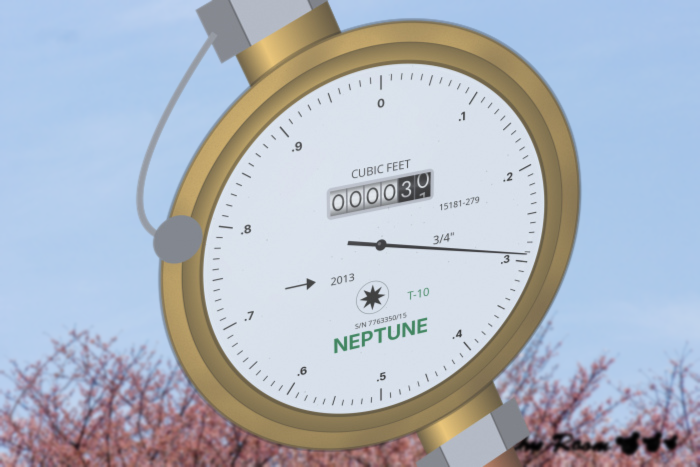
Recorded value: **30.29** ft³
